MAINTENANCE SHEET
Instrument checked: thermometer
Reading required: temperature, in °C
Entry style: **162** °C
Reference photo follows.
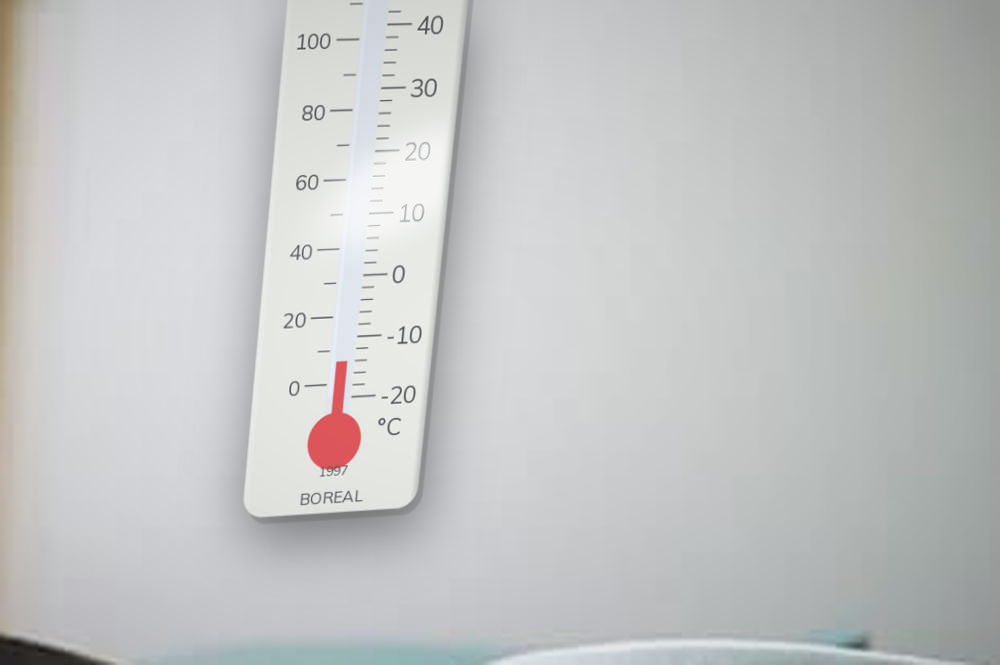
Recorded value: **-14** °C
